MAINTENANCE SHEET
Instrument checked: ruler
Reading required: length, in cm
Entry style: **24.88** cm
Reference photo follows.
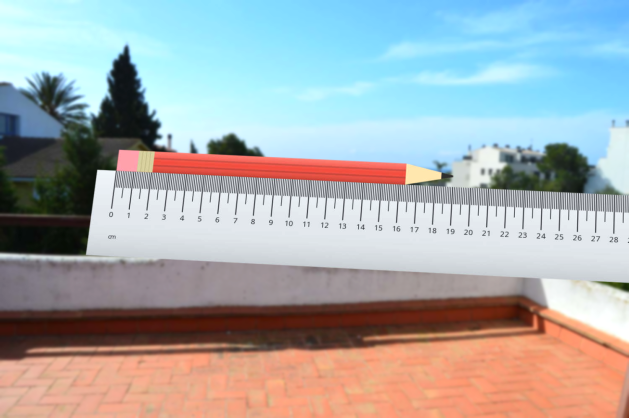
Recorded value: **19** cm
